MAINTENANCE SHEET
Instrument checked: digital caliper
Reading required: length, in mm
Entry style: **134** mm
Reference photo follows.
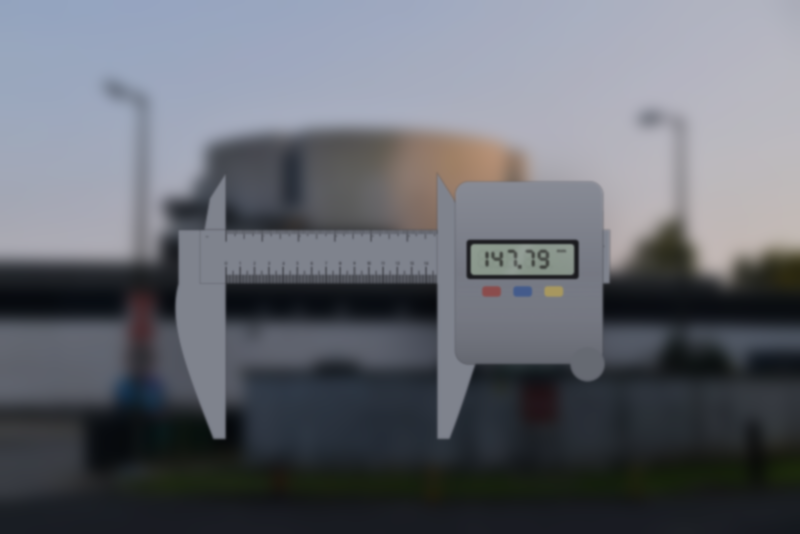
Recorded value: **147.79** mm
